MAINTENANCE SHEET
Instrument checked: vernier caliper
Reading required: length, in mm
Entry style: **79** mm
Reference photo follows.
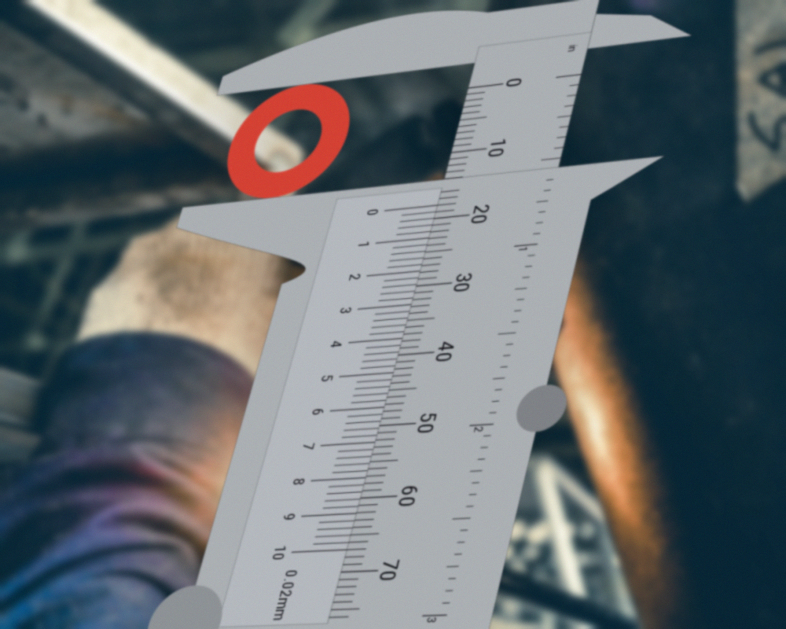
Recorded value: **18.0** mm
